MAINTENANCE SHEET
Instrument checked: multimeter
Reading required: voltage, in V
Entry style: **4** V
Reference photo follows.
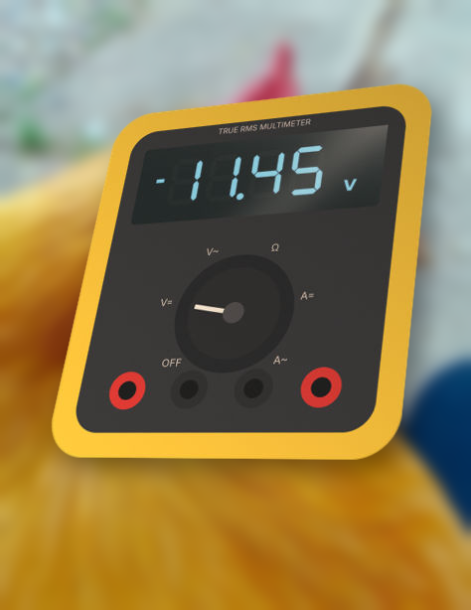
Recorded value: **-11.45** V
